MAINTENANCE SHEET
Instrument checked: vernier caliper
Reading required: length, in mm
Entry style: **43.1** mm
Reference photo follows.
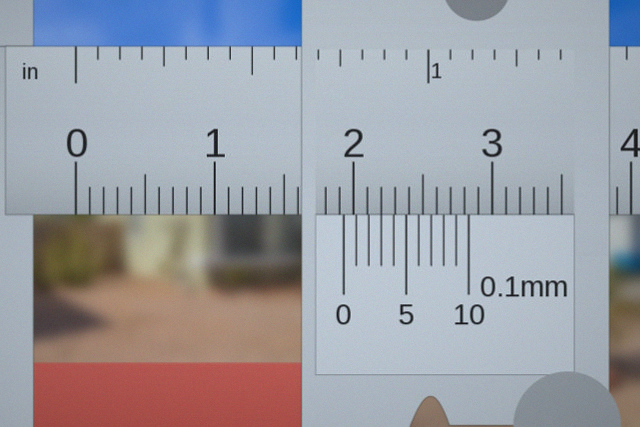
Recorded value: **19.3** mm
